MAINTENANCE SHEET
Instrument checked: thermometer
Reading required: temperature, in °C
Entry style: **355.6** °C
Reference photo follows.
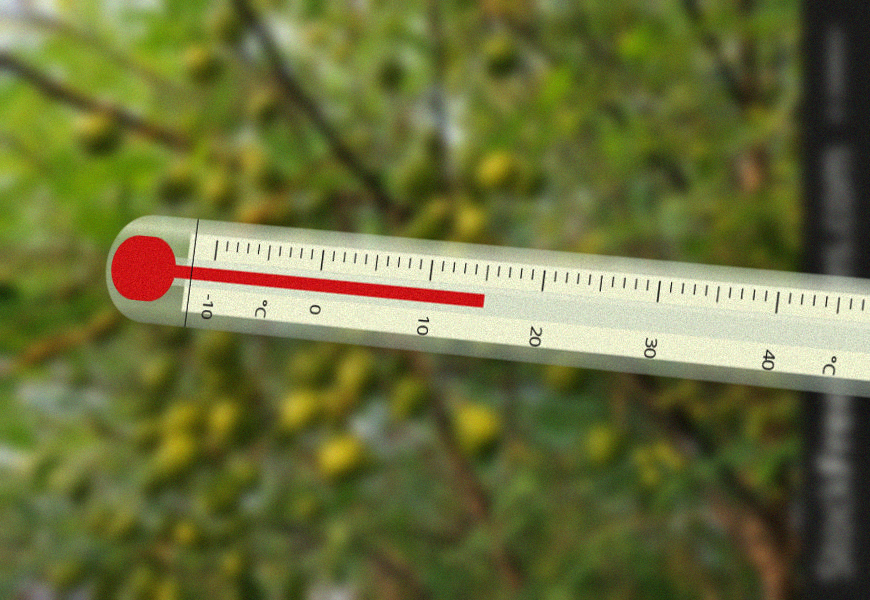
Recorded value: **15** °C
